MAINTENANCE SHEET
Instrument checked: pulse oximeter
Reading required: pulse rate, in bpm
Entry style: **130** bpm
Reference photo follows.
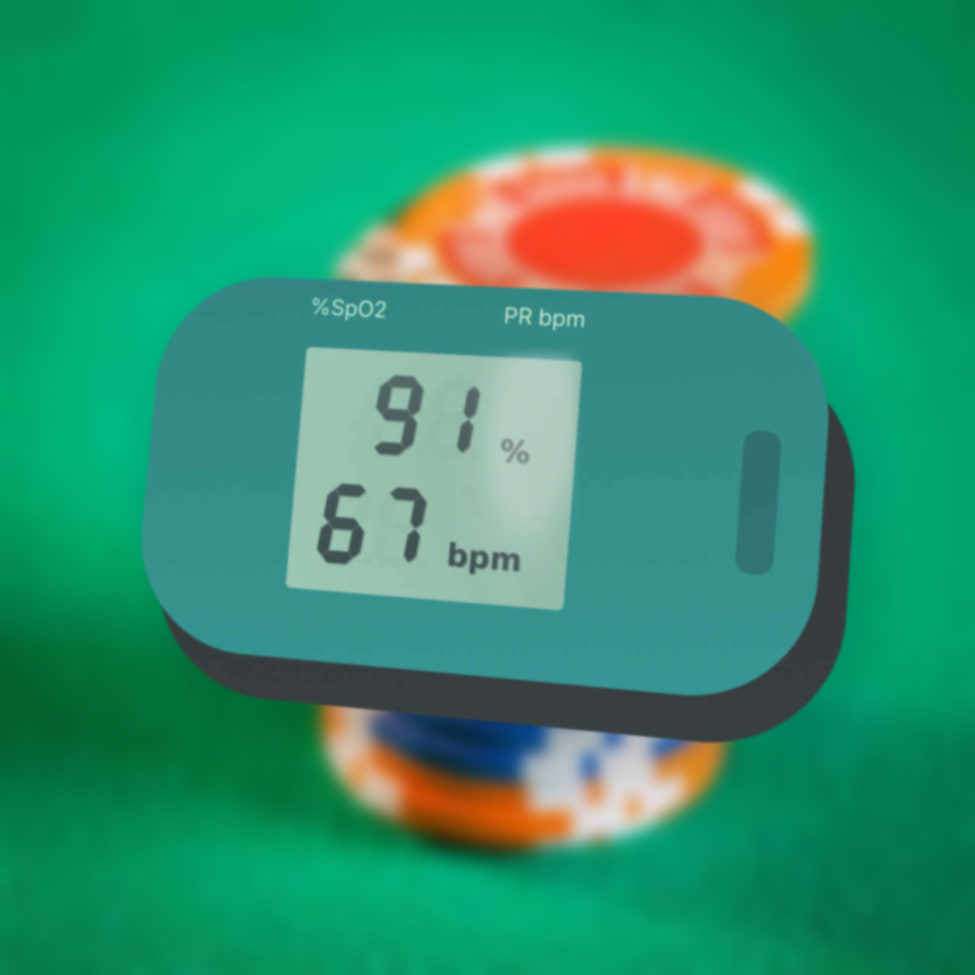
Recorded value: **67** bpm
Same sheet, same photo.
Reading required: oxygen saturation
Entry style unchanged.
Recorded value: **91** %
